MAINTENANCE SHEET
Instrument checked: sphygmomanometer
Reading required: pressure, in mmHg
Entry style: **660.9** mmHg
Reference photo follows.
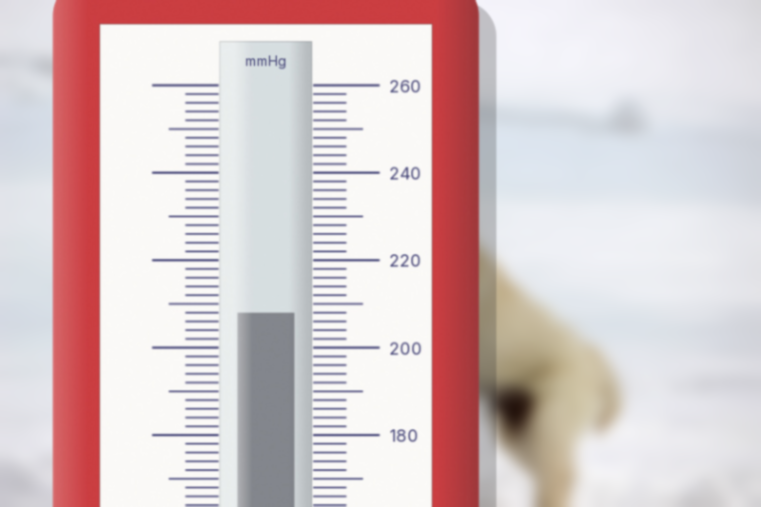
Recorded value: **208** mmHg
